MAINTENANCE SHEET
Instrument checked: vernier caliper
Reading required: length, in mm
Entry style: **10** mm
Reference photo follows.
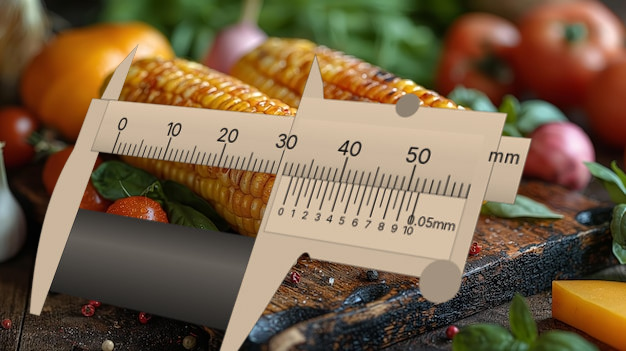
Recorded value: **32.6** mm
